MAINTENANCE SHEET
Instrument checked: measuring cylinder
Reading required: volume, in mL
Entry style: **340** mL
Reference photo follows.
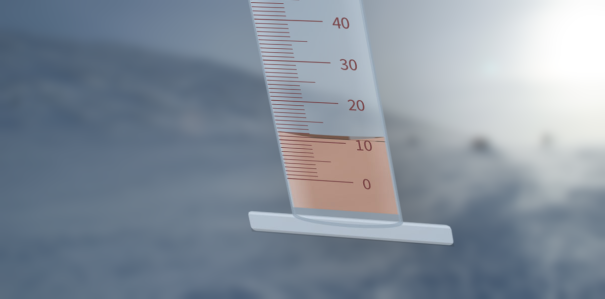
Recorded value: **11** mL
